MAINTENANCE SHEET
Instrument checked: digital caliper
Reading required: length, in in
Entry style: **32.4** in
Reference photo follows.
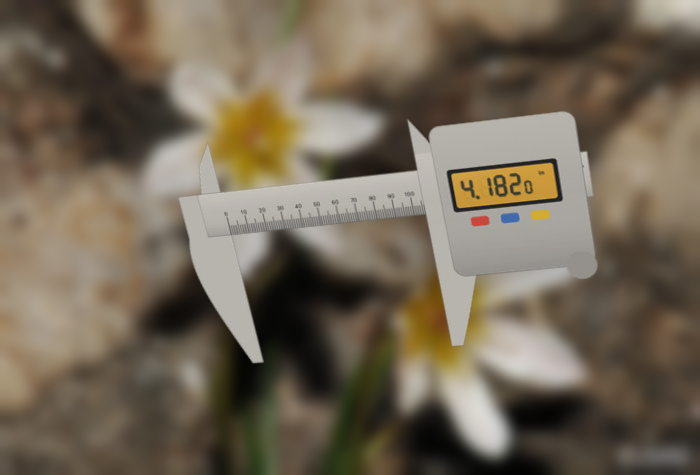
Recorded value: **4.1820** in
